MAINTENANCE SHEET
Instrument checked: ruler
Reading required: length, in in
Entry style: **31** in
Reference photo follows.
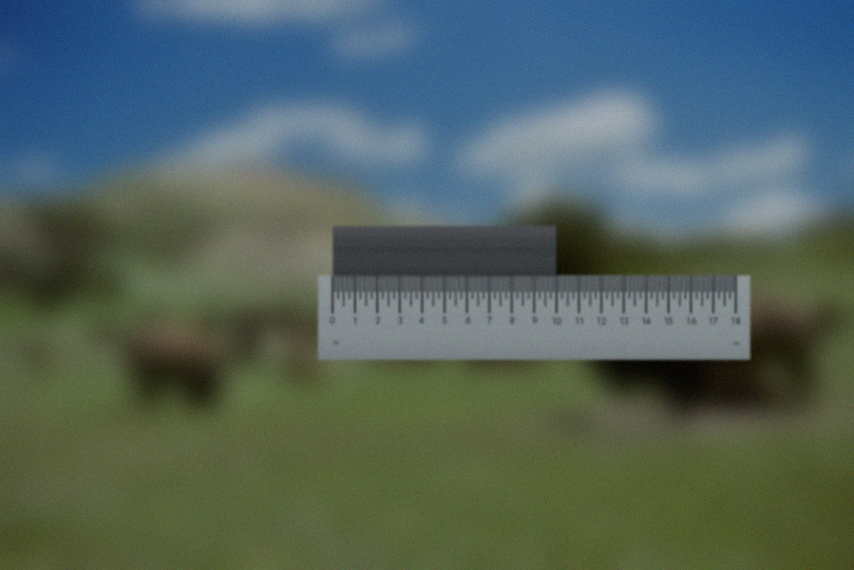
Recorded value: **10** in
